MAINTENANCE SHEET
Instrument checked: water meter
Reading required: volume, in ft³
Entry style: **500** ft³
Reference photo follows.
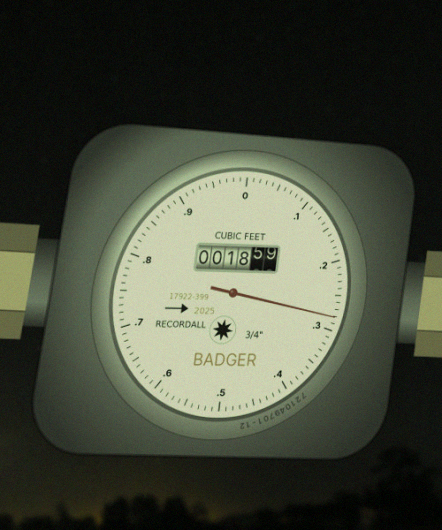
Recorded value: **1859.28** ft³
